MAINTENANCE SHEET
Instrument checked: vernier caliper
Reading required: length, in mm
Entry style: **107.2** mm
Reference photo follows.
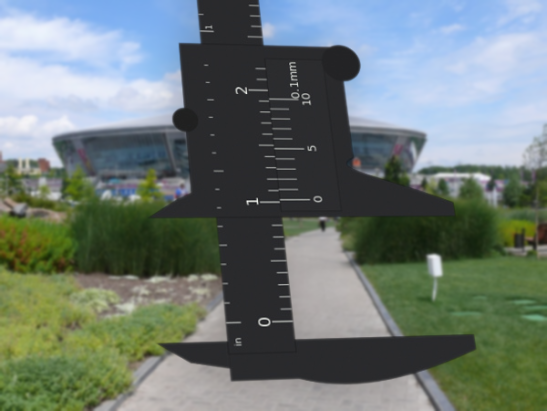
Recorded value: **10.2** mm
